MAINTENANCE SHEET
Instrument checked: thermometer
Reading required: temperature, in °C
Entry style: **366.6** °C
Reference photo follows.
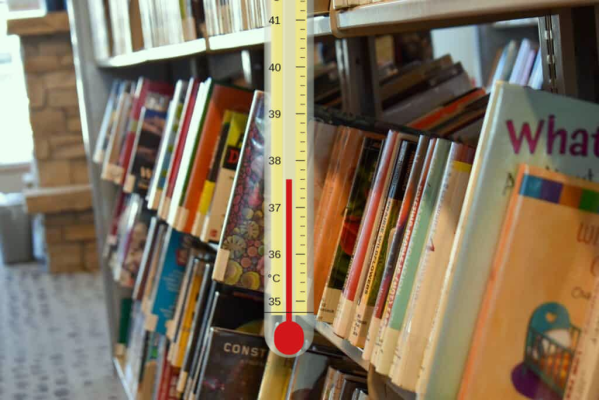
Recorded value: **37.6** °C
